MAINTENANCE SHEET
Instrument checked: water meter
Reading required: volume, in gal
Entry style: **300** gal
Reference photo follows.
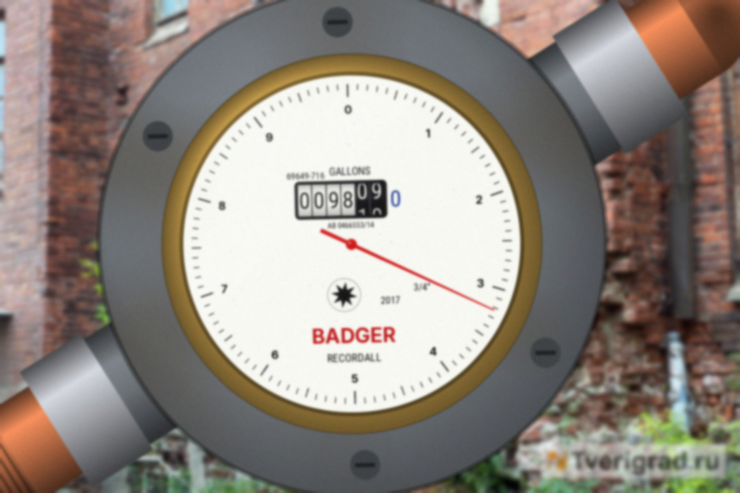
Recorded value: **98093.2** gal
